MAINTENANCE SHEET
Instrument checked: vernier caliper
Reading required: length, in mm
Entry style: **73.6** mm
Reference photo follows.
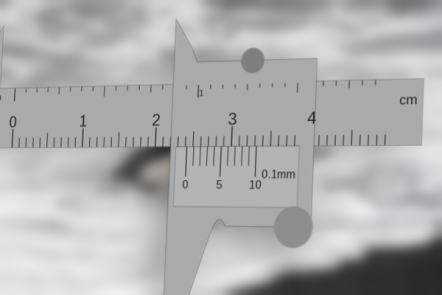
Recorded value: **24.2** mm
